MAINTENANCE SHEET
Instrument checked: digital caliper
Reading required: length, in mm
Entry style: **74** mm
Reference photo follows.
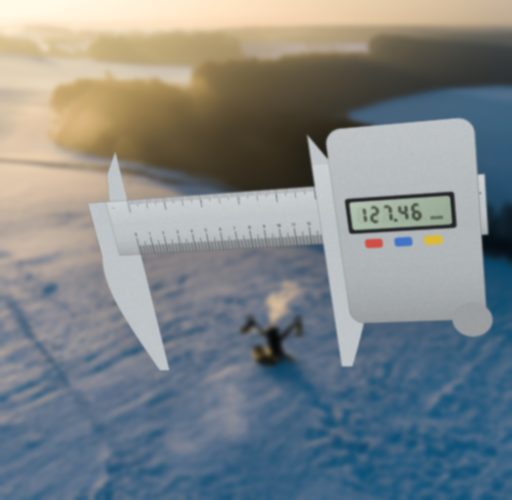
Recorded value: **127.46** mm
